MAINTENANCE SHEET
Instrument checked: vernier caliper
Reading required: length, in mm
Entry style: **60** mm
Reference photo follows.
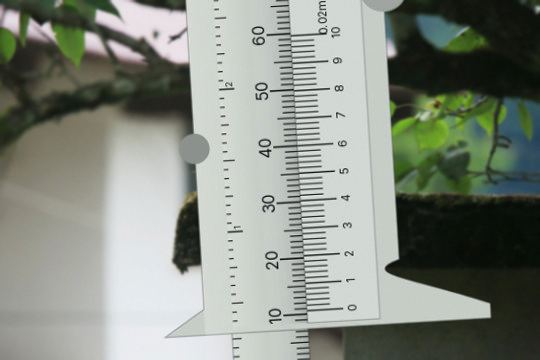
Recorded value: **10.6** mm
